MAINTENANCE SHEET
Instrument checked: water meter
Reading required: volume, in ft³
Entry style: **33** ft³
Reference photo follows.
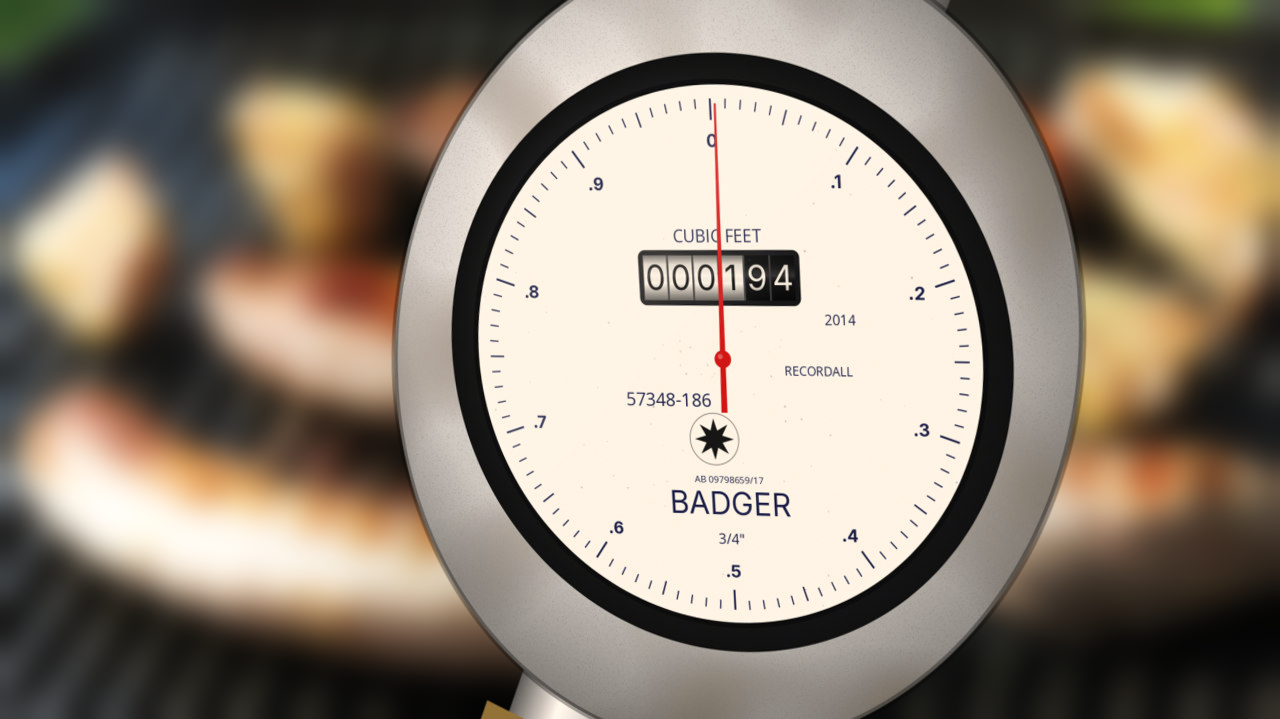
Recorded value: **194.00** ft³
